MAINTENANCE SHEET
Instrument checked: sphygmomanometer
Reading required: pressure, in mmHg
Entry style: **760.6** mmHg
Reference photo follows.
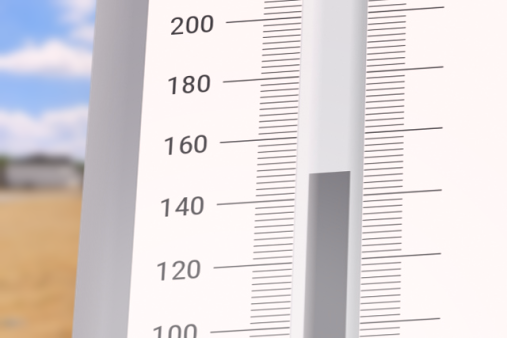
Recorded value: **148** mmHg
